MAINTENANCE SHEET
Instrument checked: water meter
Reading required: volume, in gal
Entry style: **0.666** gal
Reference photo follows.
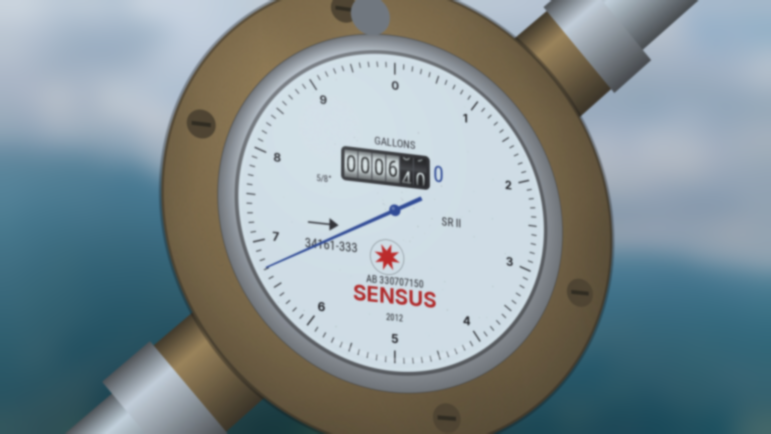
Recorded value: **6396.7** gal
